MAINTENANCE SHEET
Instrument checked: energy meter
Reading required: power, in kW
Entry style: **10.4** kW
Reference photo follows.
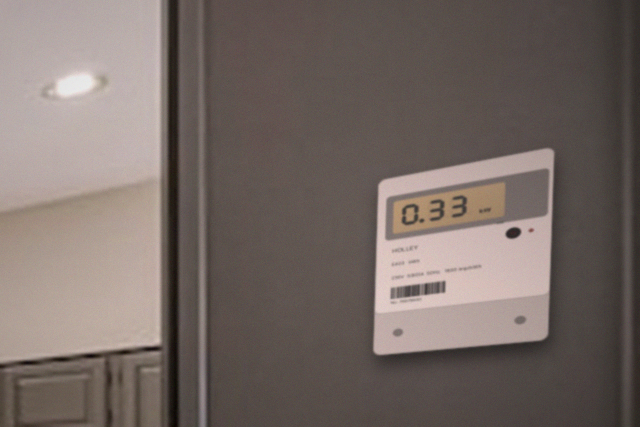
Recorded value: **0.33** kW
